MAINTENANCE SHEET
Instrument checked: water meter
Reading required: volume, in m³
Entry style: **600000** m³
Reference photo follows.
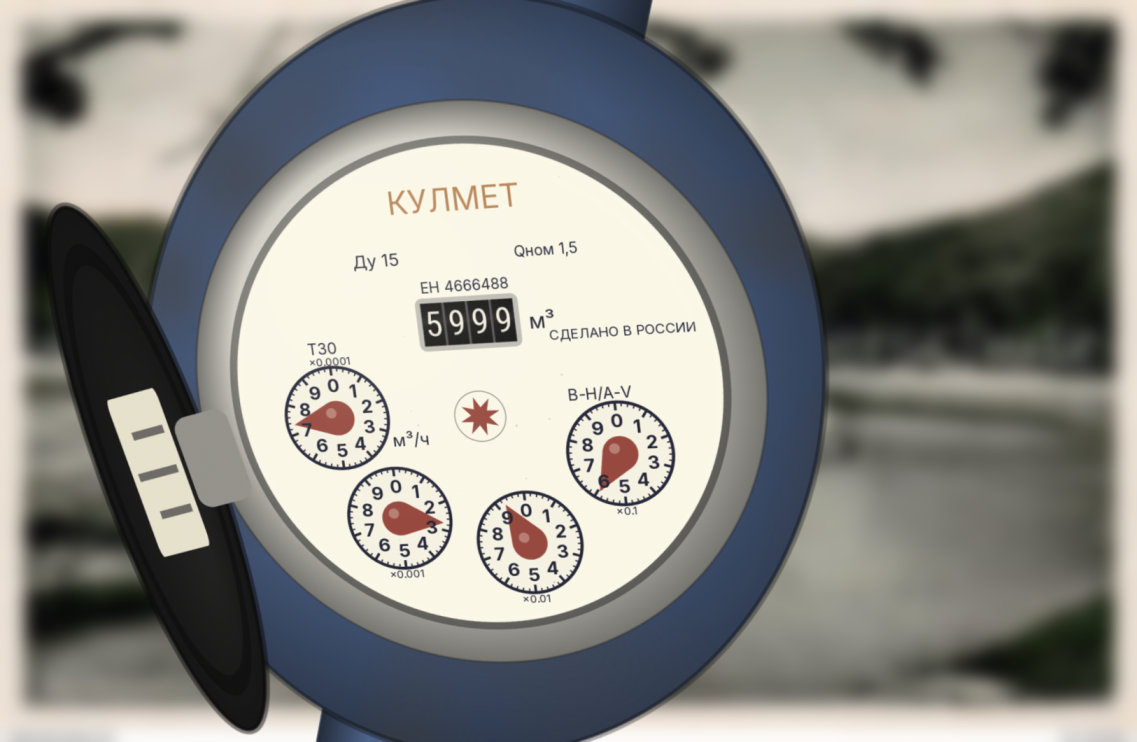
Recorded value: **5999.5927** m³
